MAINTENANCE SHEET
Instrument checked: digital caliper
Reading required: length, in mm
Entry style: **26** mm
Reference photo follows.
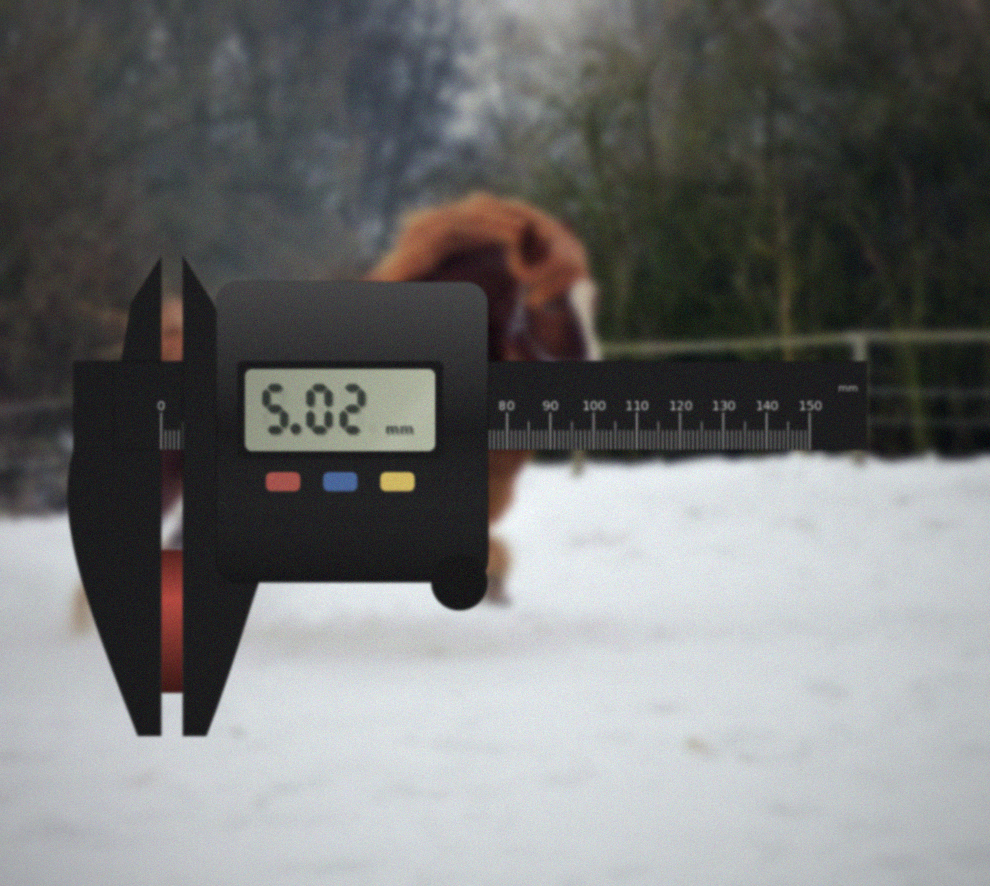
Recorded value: **5.02** mm
